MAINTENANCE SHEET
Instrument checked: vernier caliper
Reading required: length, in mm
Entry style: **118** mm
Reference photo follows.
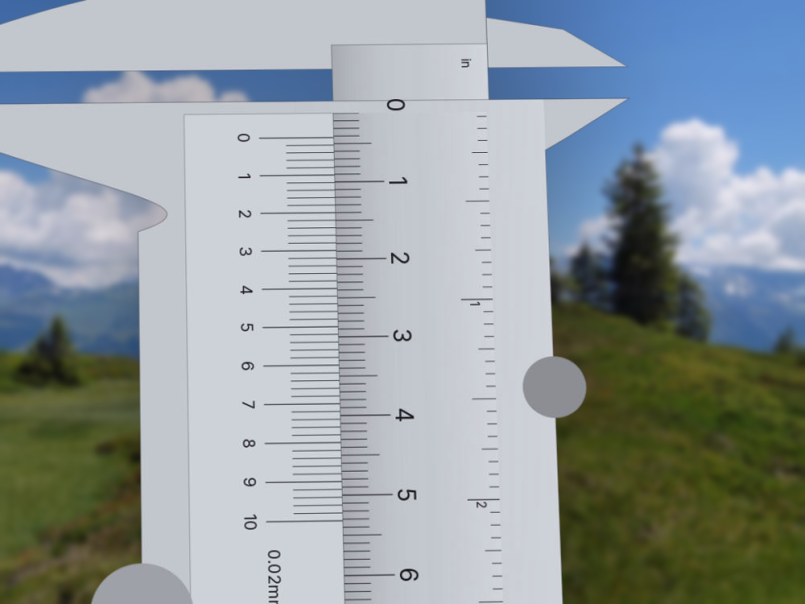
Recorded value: **4.2** mm
